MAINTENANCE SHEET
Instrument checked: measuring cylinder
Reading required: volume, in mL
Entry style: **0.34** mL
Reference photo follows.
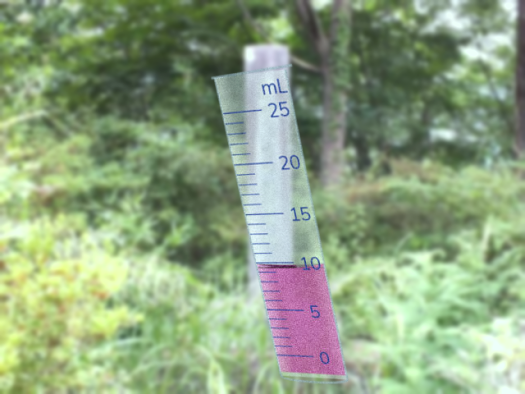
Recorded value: **9.5** mL
